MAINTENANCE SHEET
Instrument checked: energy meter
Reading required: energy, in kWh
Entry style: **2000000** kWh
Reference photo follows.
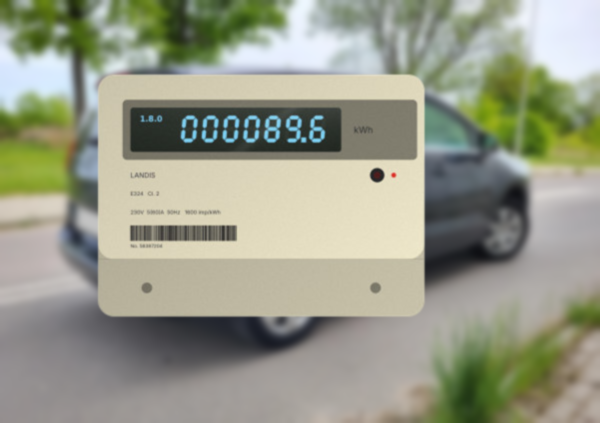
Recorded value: **89.6** kWh
